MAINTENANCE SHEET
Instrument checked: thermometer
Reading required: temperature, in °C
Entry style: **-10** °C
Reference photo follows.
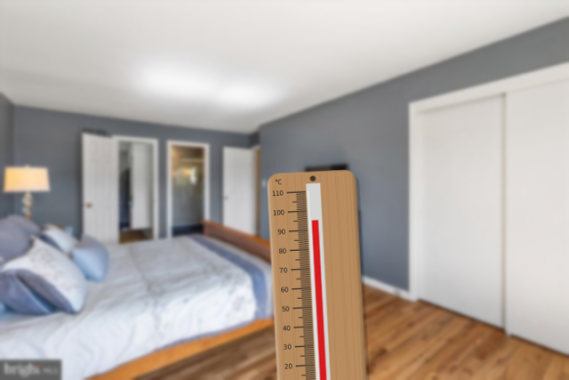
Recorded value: **95** °C
